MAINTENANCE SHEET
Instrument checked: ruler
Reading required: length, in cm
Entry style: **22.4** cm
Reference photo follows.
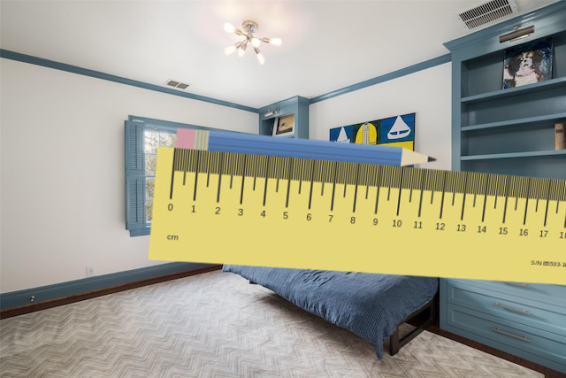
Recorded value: **11.5** cm
